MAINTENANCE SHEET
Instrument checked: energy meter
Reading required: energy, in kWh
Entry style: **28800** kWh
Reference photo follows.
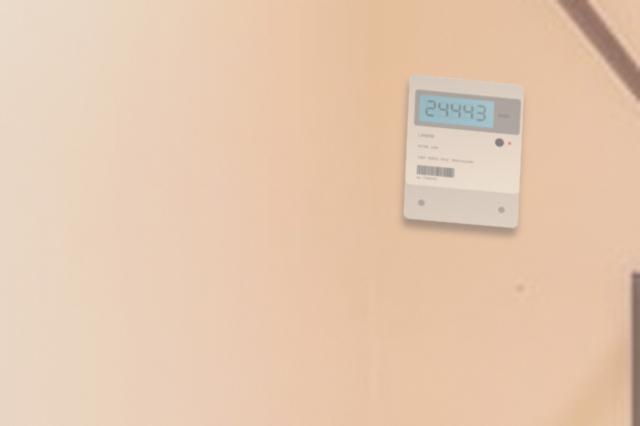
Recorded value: **24443** kWh
